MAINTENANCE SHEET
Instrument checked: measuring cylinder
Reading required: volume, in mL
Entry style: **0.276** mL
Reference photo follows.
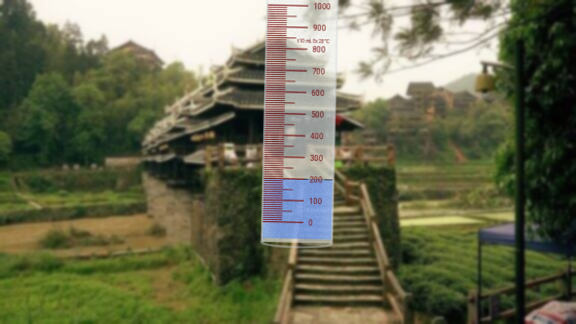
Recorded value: **200** mL
